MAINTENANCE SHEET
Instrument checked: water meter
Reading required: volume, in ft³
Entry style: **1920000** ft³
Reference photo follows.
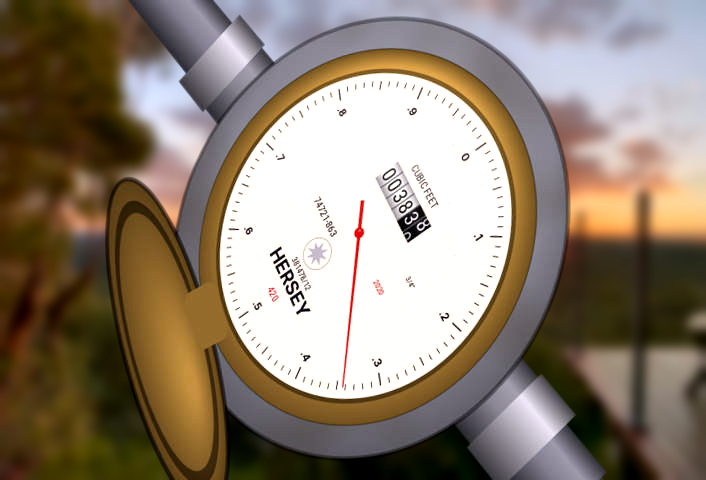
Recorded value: **3838.34** ft³
